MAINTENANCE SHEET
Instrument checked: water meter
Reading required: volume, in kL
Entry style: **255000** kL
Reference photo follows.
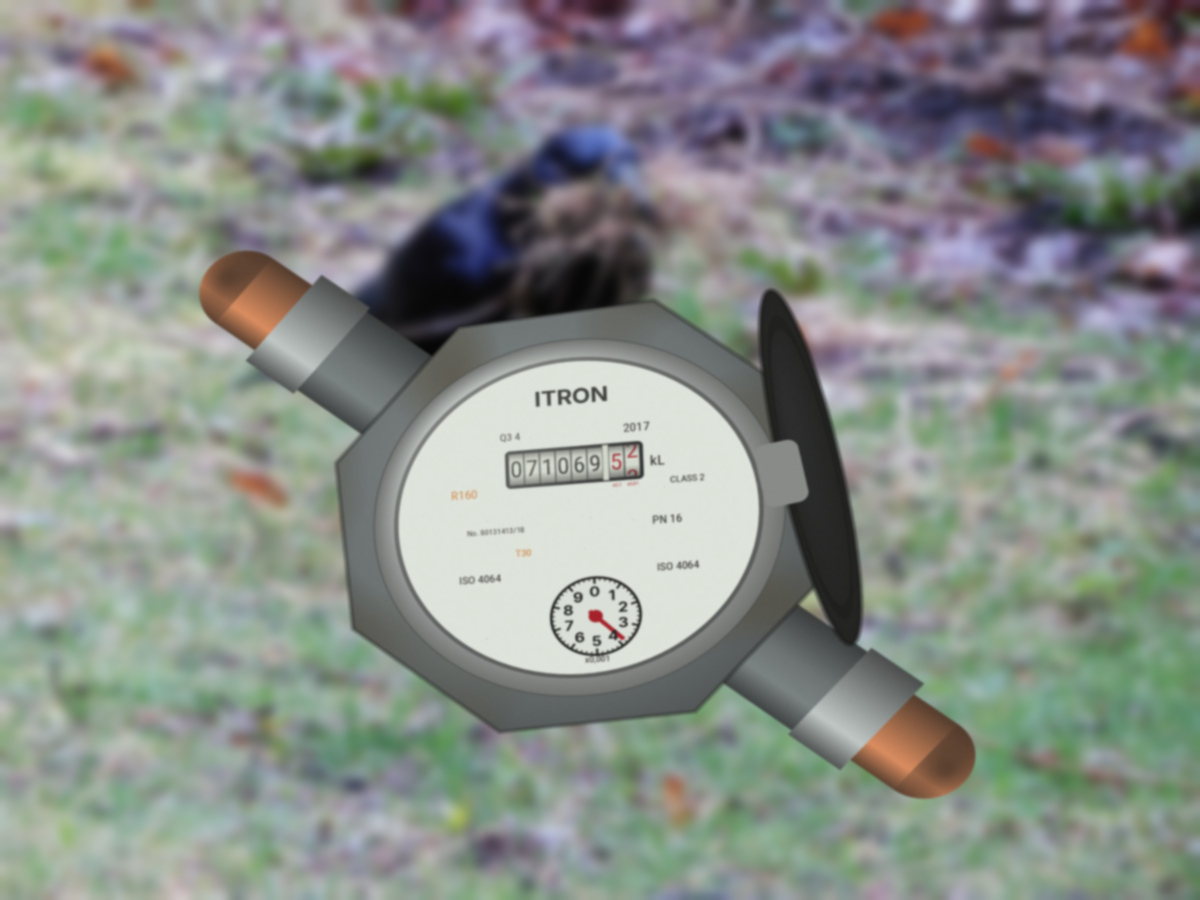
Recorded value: **71069.523** kL
